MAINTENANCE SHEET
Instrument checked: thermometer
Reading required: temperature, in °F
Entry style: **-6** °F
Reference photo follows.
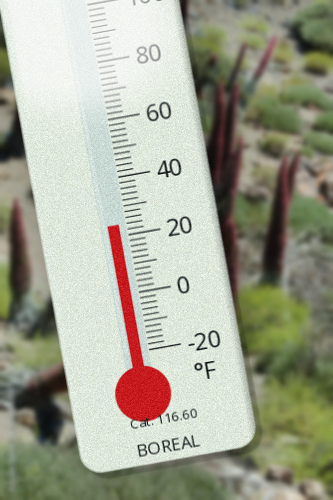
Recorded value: **24** °F
